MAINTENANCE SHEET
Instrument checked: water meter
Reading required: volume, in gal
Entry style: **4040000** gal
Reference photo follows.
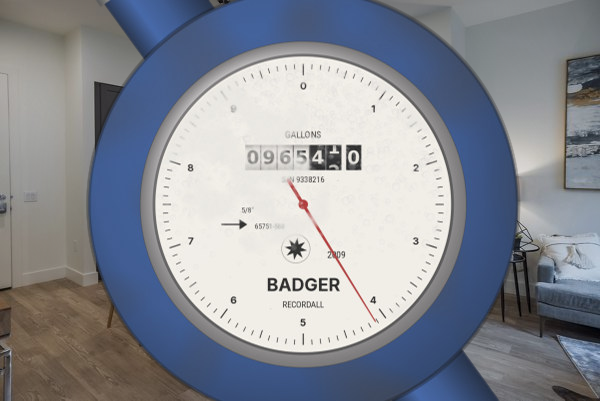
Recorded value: **965414.1** gal
